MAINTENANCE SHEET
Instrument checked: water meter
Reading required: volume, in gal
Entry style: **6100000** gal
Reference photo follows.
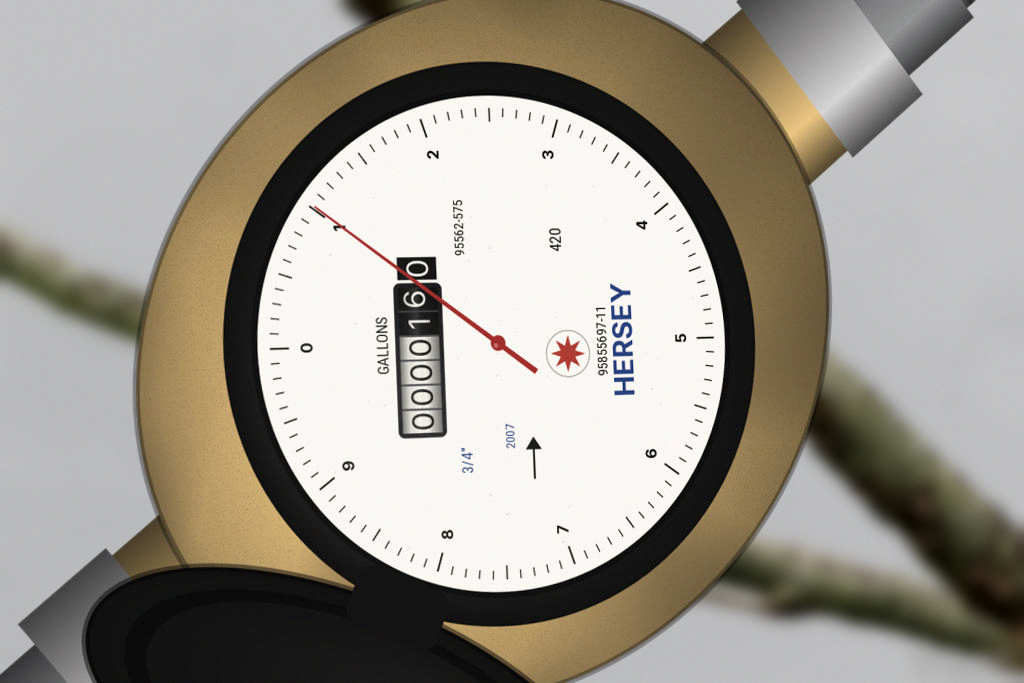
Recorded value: **161.0** gal
